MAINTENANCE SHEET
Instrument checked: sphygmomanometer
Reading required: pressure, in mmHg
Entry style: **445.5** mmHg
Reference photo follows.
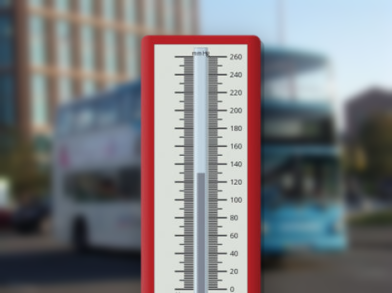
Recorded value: **130** mmHg
